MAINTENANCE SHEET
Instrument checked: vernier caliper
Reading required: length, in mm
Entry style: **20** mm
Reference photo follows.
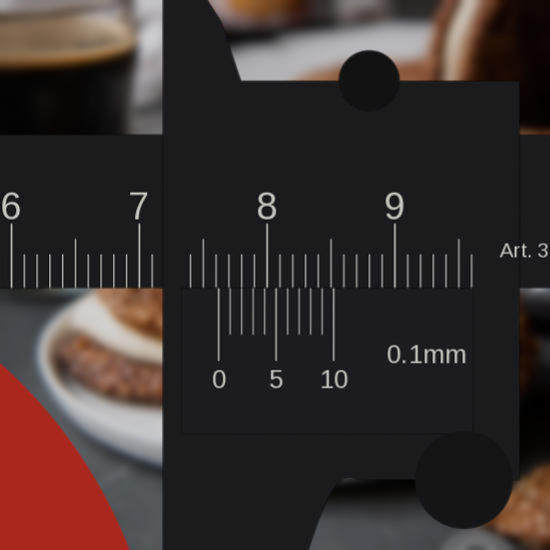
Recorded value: **76.2** mm
